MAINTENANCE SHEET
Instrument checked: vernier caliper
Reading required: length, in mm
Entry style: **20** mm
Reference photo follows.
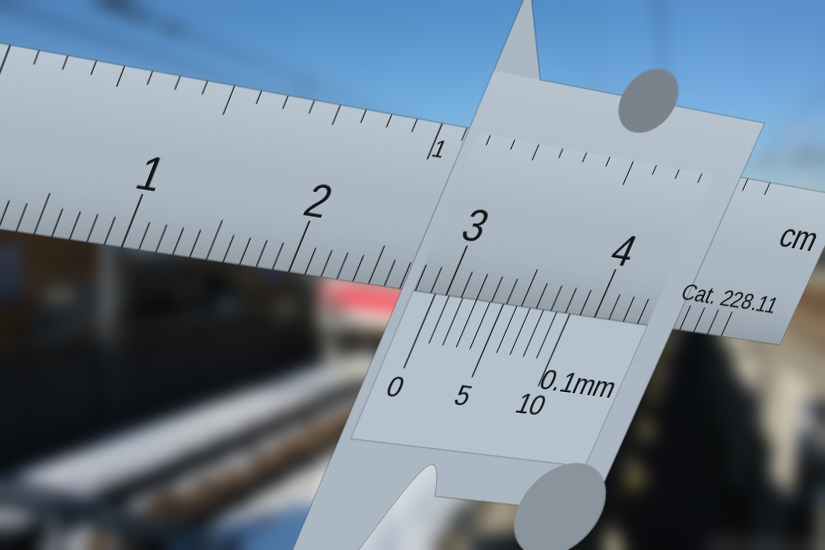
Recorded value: **29.3** mm
